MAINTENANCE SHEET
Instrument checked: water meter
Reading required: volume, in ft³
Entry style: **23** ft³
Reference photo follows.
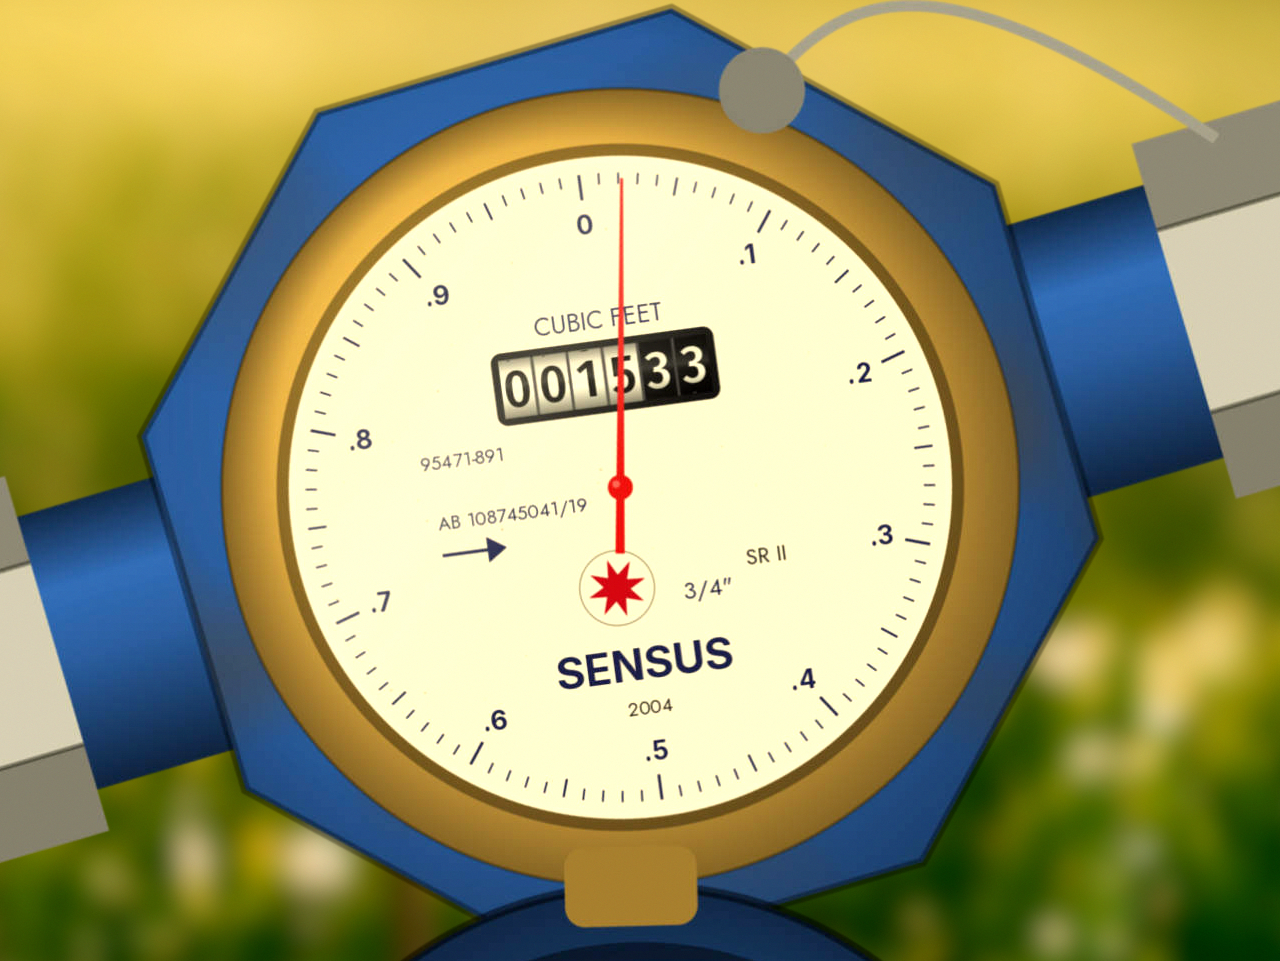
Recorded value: **1533.02** ft³
